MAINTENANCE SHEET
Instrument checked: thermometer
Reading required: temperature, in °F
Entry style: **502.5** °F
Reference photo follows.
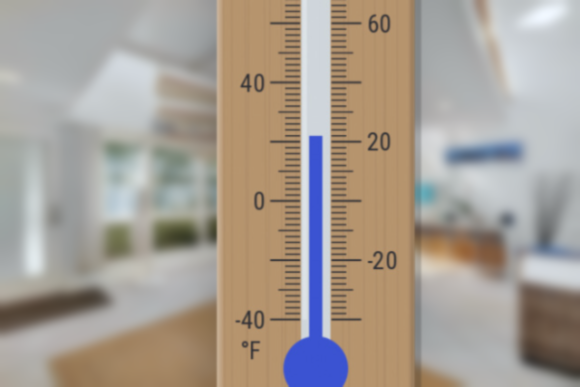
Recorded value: **22** °F
